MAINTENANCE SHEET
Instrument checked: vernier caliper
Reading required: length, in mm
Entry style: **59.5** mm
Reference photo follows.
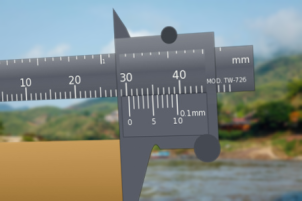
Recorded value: **30.4** mm
